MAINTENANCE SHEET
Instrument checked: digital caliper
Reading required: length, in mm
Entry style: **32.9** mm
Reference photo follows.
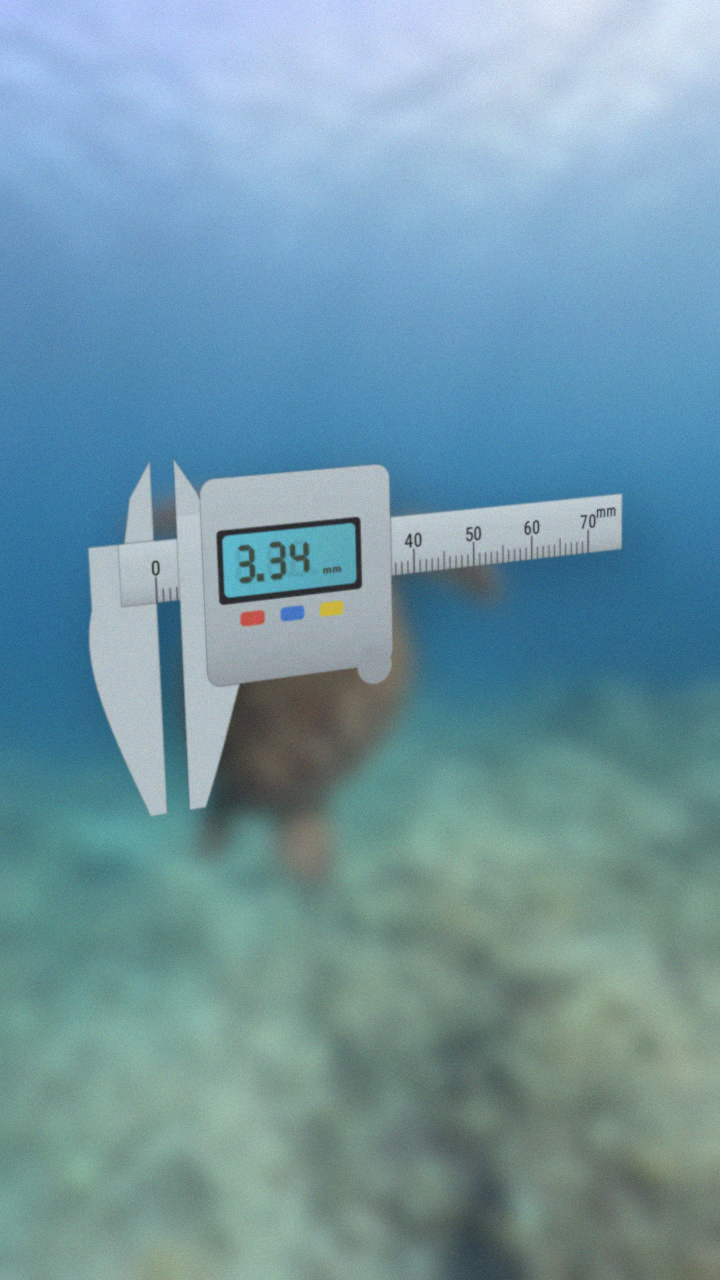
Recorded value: **3.34** mm
